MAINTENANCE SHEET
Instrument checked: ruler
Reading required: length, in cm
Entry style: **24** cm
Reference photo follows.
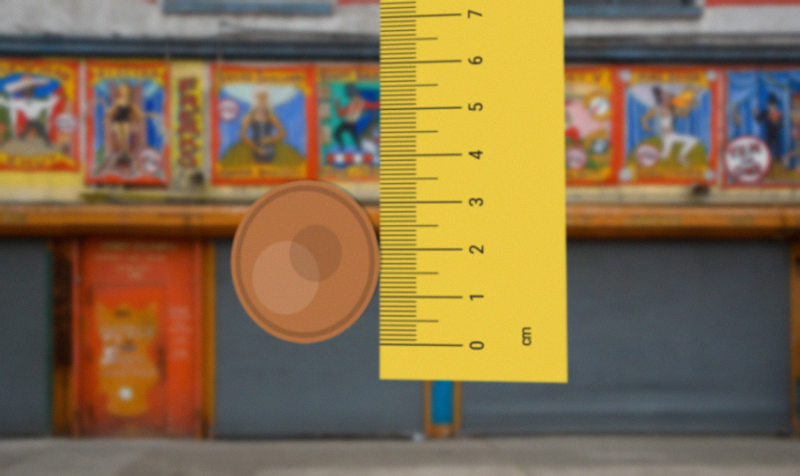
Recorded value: **3.5** cm
